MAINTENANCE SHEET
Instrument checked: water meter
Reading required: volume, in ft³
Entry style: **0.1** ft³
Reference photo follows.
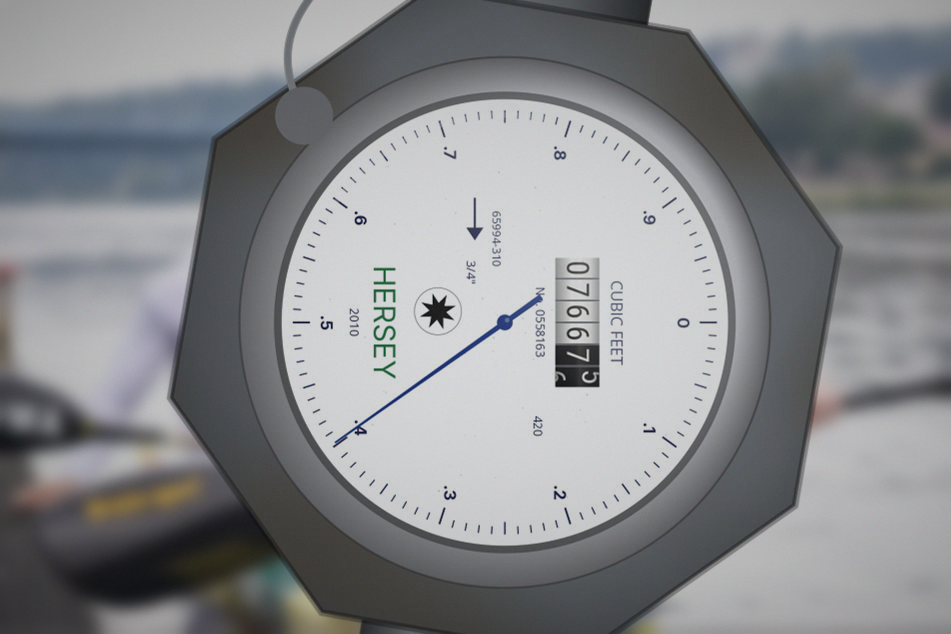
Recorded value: **76675.40** ft³
